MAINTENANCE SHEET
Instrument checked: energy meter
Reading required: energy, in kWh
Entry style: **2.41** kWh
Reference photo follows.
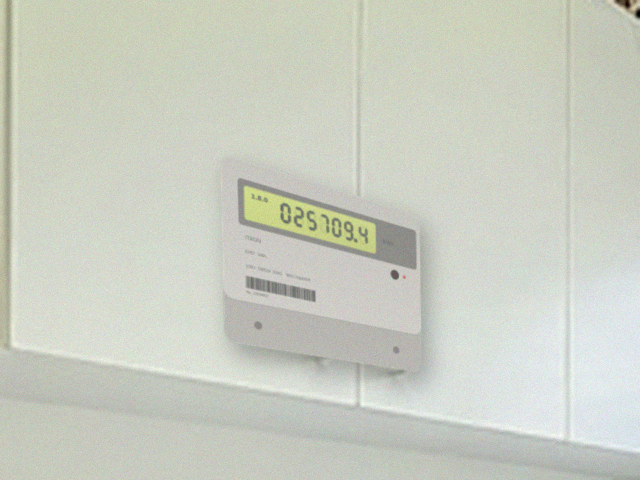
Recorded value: **25709.4** kWh
